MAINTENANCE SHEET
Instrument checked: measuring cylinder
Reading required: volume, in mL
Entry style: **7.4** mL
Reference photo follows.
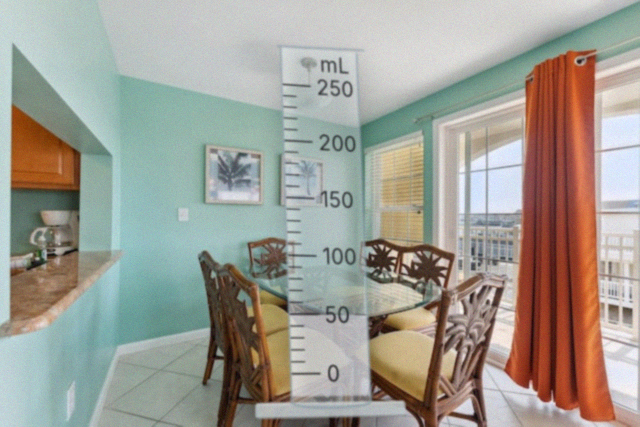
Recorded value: **50** mL
